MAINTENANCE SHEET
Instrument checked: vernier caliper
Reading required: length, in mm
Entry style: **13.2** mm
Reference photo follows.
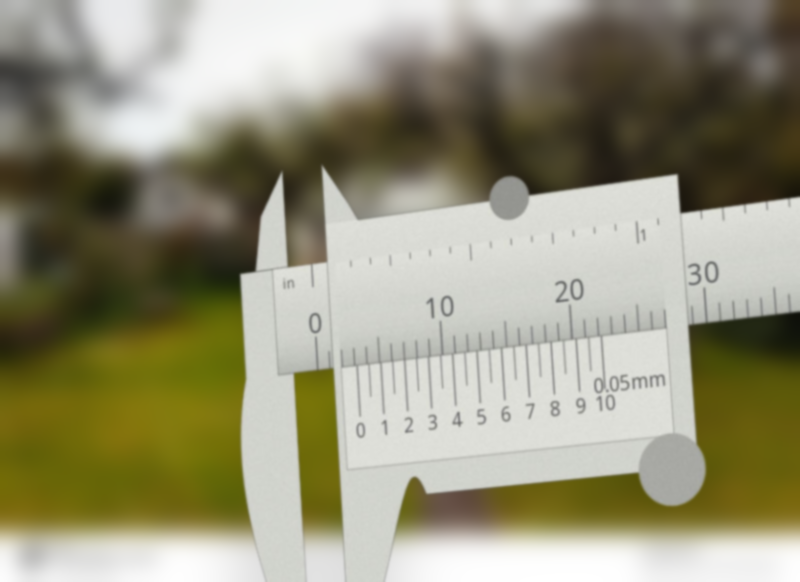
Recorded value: **3.2** mm
